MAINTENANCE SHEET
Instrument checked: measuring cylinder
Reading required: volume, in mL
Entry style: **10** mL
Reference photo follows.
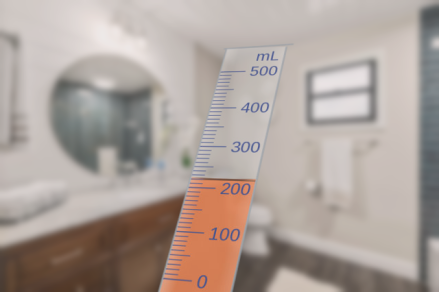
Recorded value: **220** mL
